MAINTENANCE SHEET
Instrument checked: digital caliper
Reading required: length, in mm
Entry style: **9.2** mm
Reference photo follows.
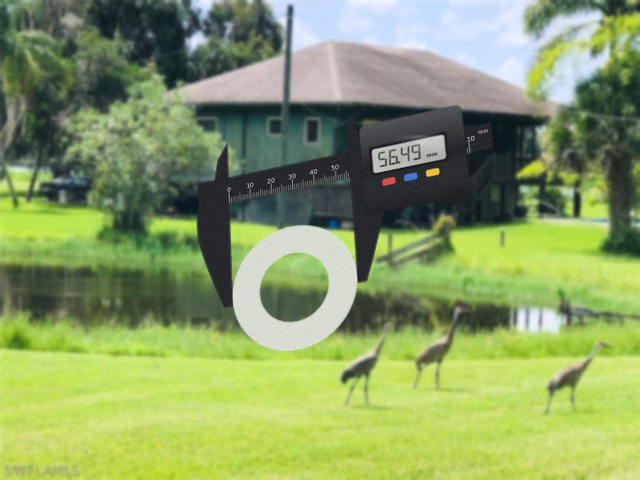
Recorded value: **56.49** mm
